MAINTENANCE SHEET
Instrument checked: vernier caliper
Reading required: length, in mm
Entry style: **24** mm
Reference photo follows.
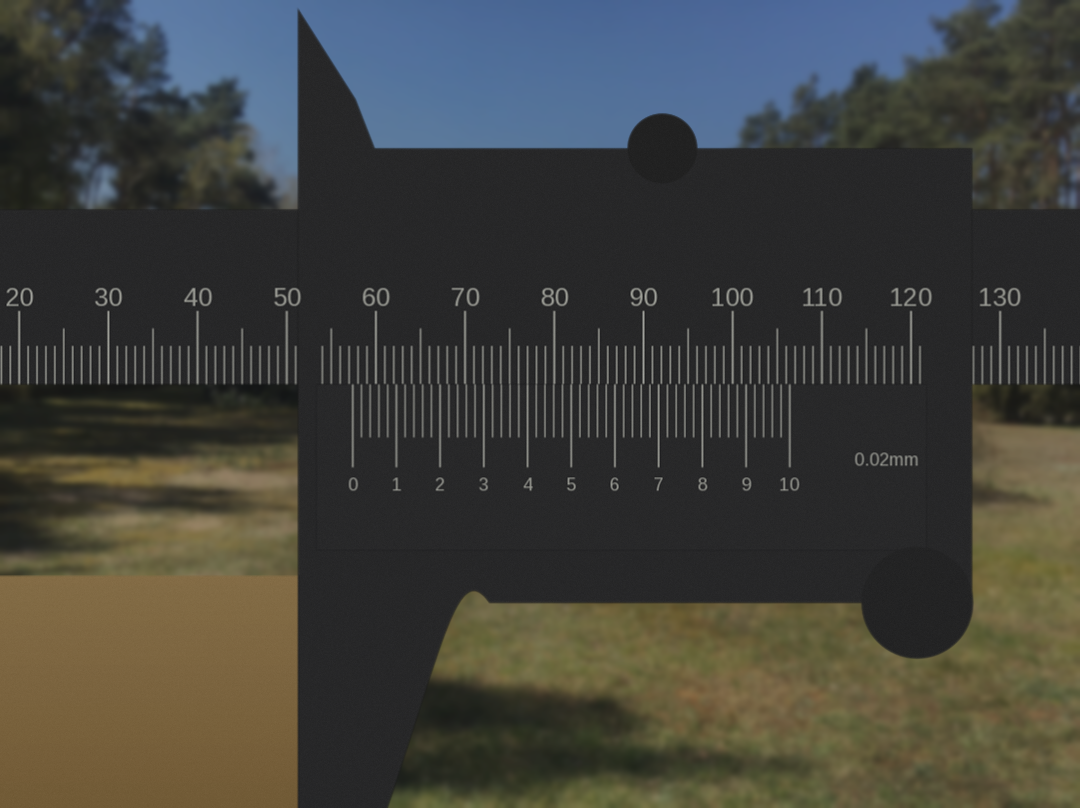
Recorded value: **57.4** mm
